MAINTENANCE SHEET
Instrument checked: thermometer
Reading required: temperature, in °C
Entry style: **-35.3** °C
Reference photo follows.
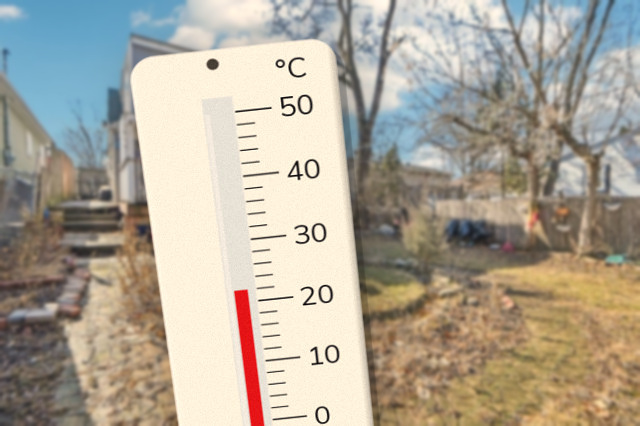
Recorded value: **22** °C
